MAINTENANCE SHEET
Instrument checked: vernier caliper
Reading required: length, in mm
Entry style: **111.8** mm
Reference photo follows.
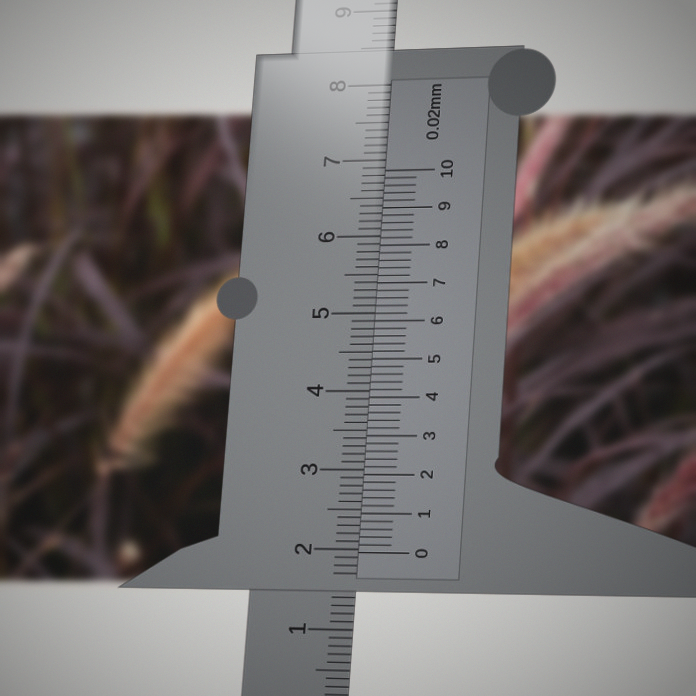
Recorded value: **19.6** mm
